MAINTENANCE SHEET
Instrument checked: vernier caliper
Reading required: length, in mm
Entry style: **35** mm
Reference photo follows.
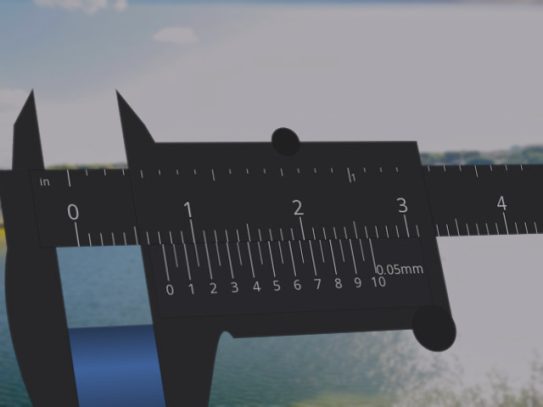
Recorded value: **7.2** mm
